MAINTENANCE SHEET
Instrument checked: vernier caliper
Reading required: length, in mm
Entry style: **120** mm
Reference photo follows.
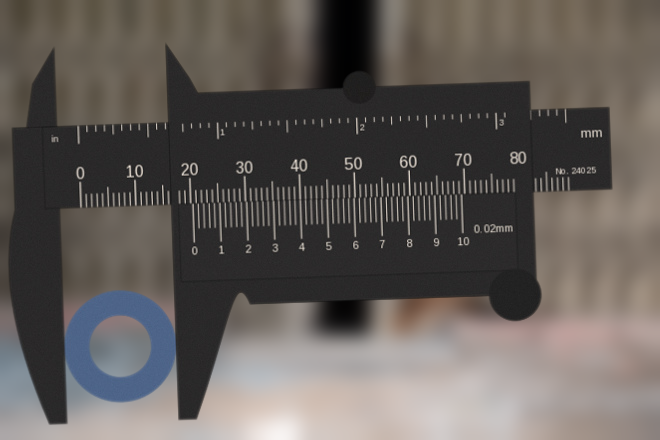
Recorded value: **20.4** mm
